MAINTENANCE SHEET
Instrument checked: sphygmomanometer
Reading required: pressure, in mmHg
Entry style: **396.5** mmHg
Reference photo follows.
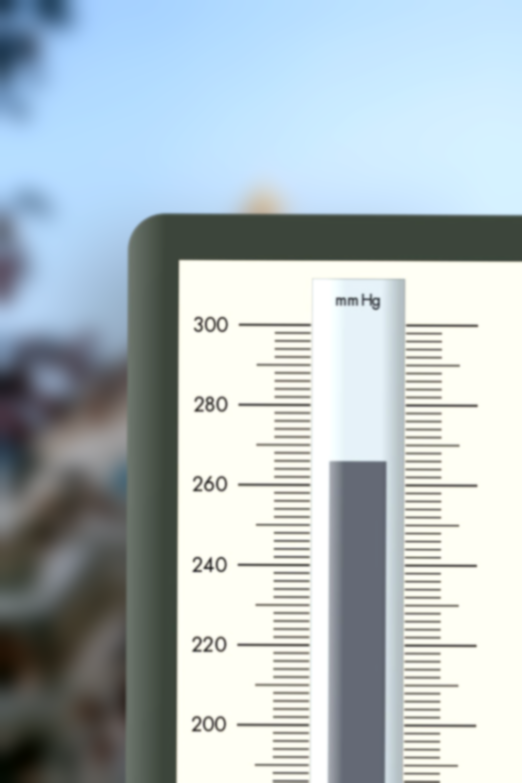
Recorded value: **266** mmHg
